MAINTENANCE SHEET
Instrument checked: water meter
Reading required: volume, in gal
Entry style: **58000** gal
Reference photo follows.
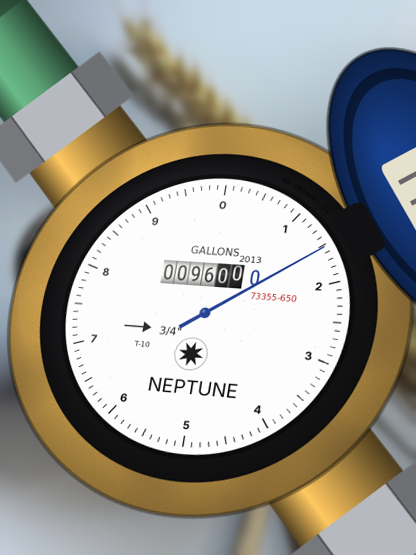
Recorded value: **96001.5** gal
